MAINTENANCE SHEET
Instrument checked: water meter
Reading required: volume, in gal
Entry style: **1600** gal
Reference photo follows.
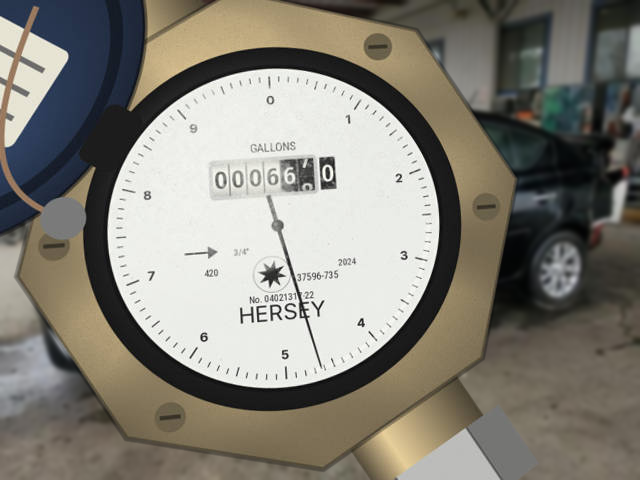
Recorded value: **6674.6** gal
